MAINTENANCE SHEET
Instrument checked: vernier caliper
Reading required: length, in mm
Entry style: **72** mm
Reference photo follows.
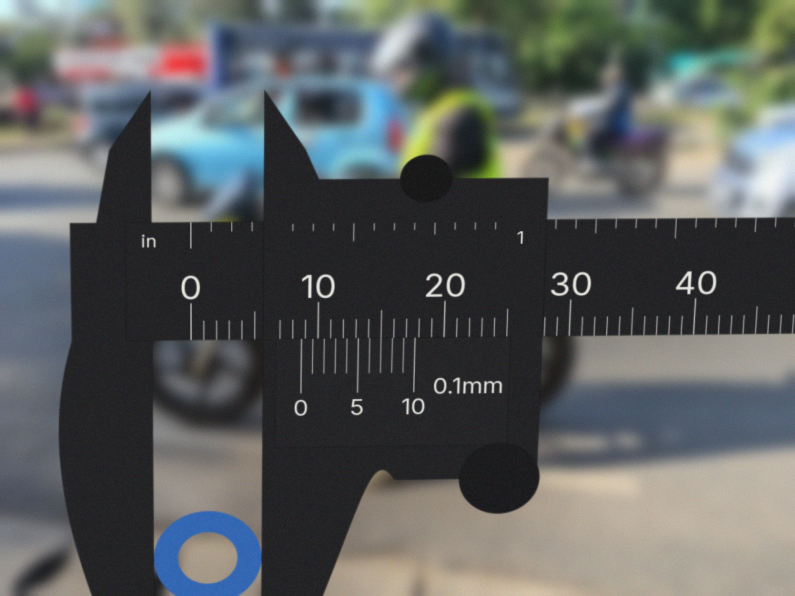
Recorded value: **8.7** mm
